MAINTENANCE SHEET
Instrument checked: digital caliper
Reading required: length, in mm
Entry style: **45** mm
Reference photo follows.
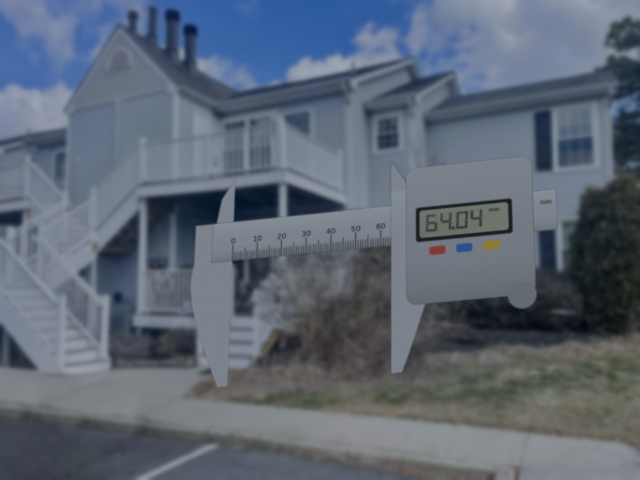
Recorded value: **64.04** mm
